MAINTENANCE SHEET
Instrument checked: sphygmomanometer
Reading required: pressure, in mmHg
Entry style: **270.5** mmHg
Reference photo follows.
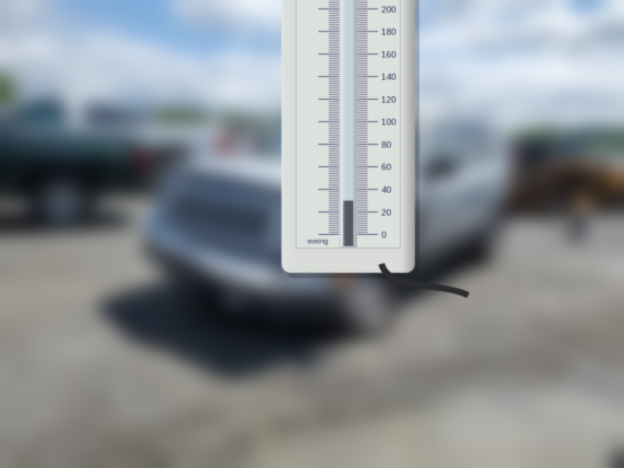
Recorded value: **30** mmHg
